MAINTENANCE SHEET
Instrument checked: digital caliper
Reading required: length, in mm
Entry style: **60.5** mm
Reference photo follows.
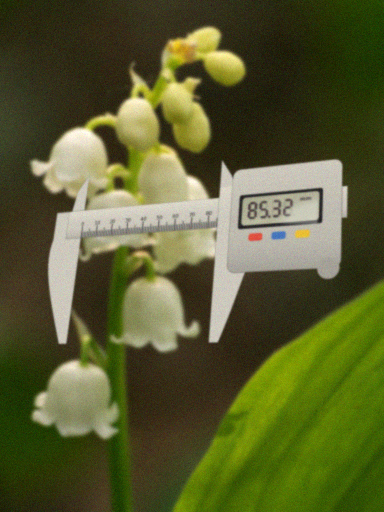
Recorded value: **85.32** mm
